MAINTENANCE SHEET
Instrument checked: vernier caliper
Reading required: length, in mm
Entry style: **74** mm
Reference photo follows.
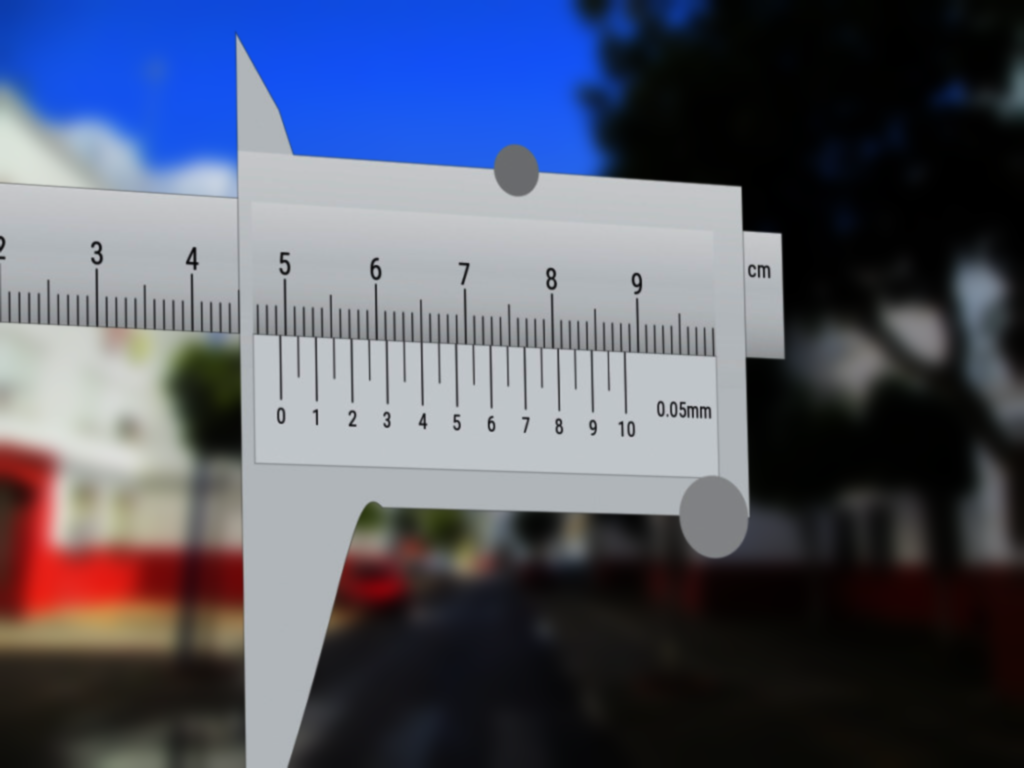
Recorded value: **49.4** mm
